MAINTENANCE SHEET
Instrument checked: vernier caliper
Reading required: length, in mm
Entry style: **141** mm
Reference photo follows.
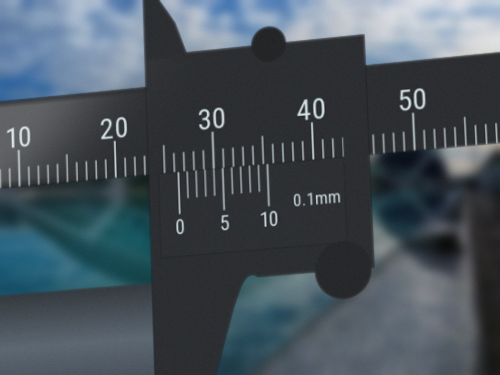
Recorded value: **26.4** mm
